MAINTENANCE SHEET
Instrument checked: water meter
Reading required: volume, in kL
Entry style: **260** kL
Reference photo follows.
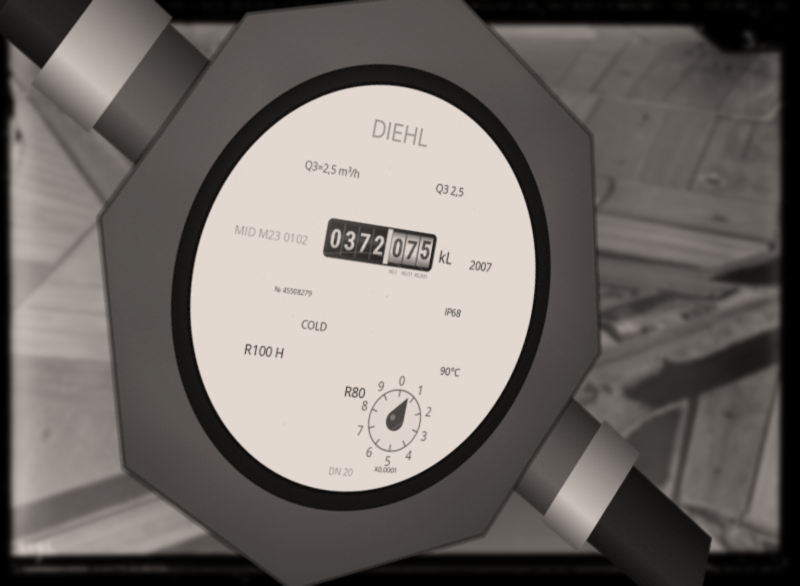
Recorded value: **372.0750** kL
